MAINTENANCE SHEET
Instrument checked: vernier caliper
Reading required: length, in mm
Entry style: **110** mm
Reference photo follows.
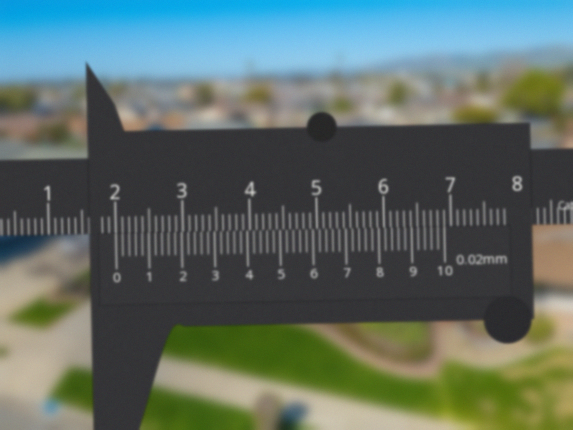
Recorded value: **20.0** mm
